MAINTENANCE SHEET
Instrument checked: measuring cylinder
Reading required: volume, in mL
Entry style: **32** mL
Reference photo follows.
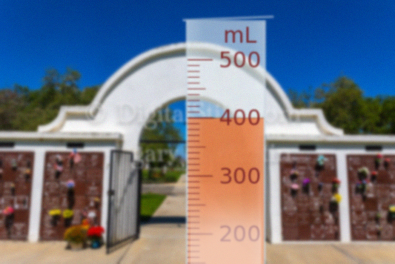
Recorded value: **400** mL
